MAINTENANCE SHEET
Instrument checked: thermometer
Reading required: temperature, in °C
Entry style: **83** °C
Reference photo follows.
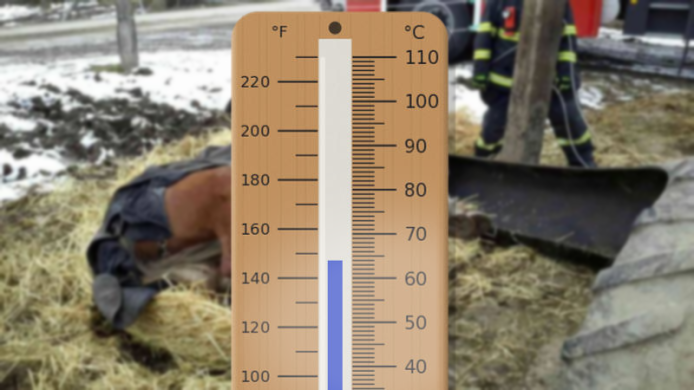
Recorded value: **64** °C
